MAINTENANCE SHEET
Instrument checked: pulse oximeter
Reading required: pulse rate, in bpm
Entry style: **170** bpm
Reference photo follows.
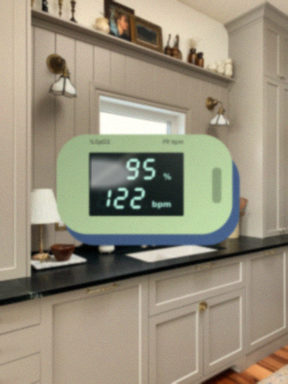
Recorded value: **122** bpm
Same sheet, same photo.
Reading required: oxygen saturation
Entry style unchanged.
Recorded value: **95** %
